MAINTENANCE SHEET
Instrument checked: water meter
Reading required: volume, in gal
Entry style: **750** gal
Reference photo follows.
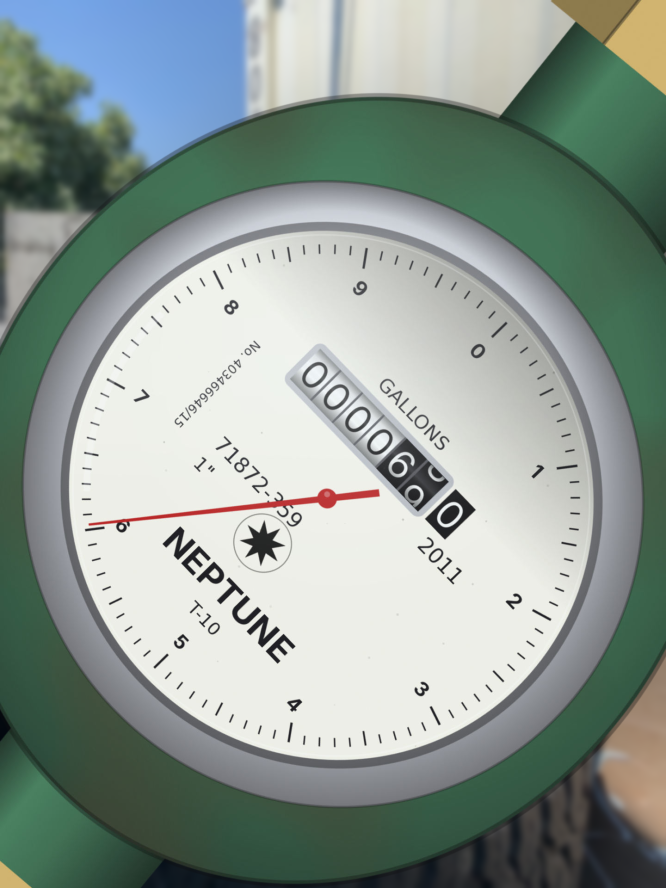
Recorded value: **686.0** gal
